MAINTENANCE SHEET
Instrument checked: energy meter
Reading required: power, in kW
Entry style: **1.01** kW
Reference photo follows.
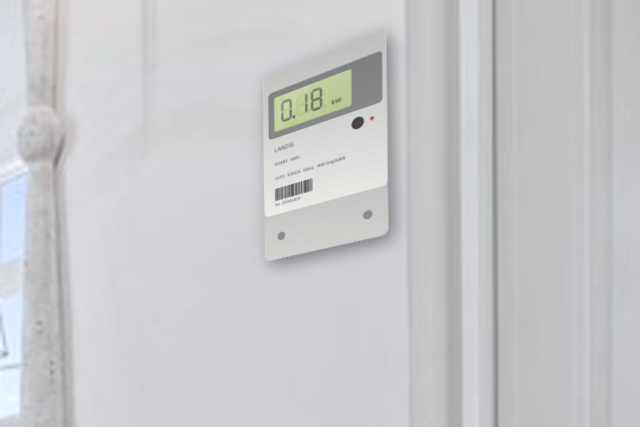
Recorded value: **0.18** kW
